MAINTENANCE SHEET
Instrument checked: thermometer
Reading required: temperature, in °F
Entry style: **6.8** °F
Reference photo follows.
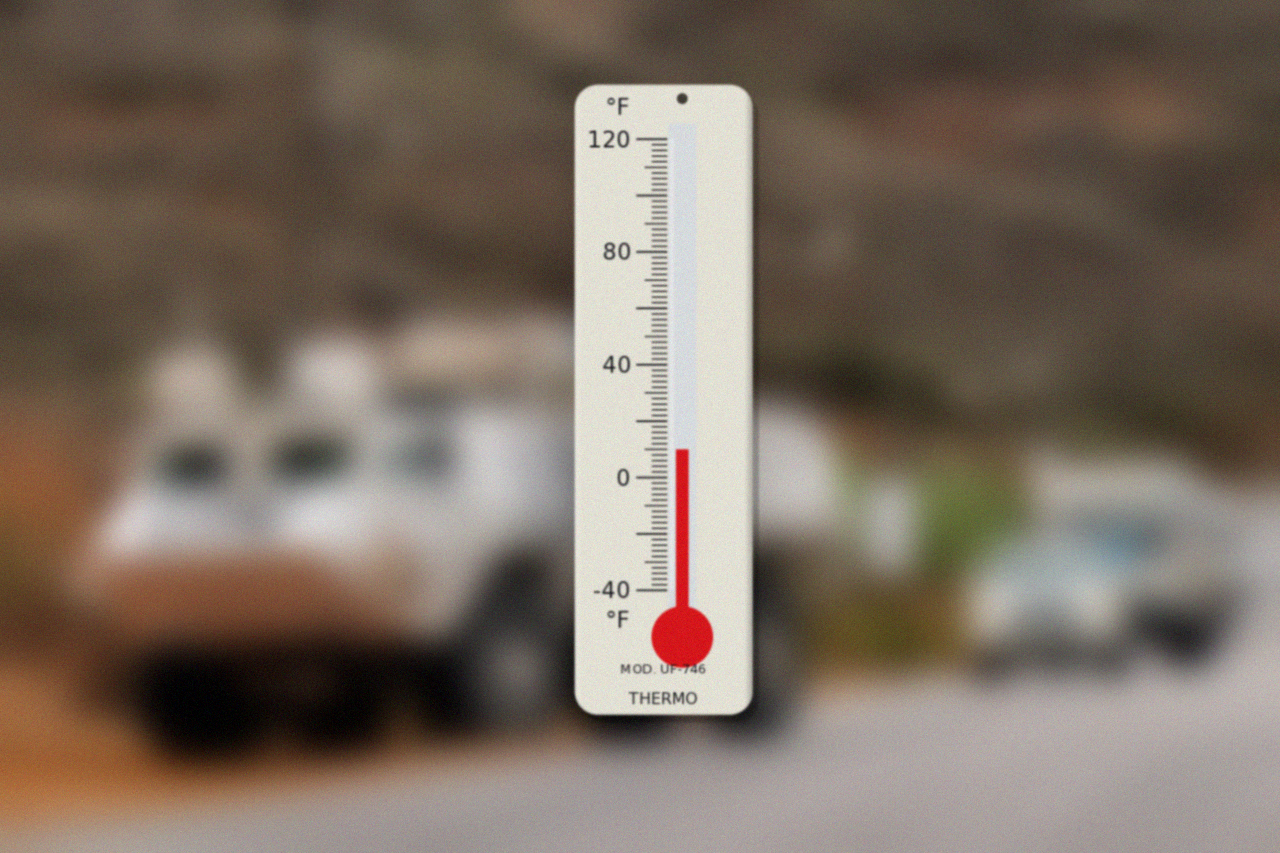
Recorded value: **10** °F
